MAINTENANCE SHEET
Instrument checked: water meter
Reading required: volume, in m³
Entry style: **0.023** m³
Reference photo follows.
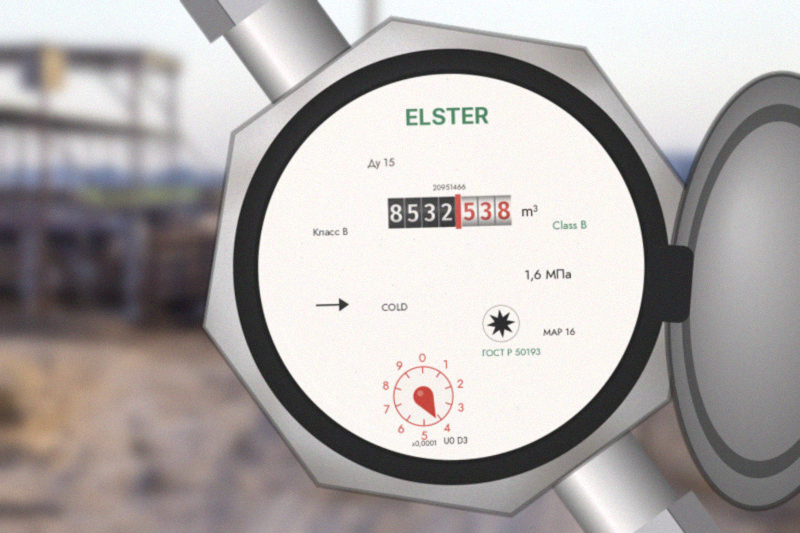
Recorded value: **8532.5384** m³
